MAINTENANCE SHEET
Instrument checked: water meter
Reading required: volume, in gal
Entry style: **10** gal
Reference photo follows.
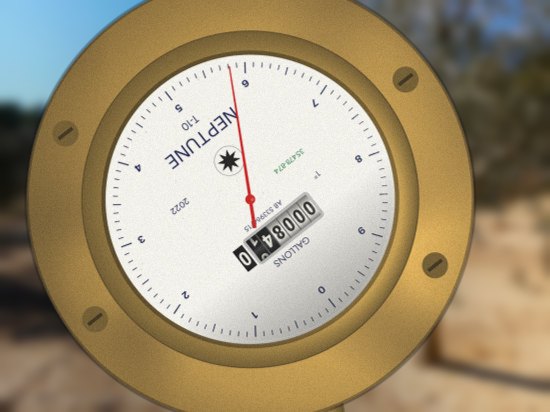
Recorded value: **8405.8** gal
